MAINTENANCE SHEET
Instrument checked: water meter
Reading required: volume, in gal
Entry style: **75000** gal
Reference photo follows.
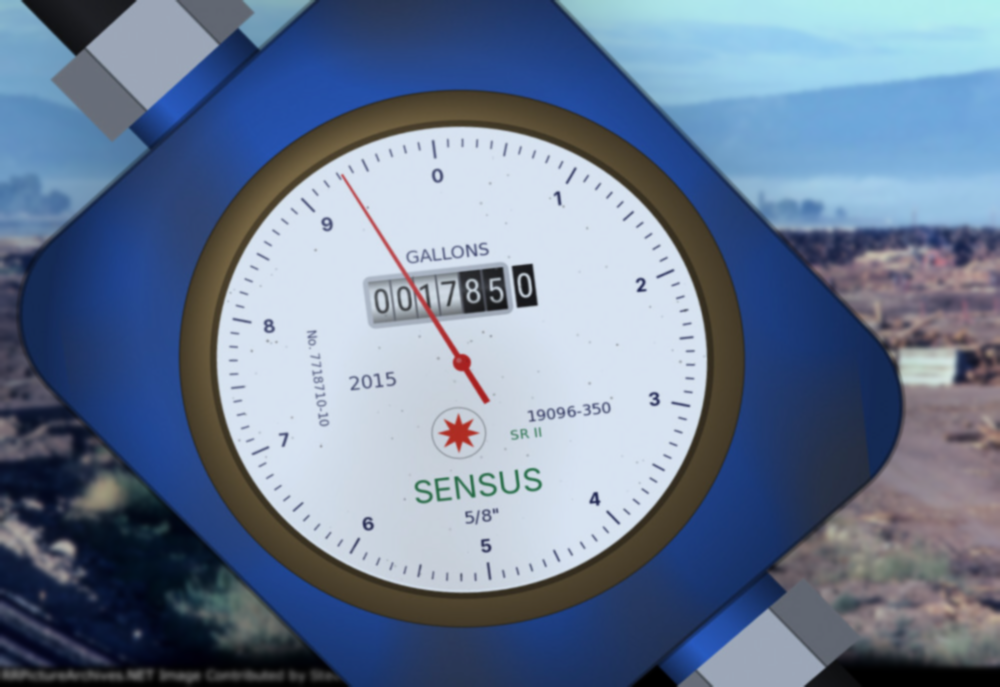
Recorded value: **17849.3** gal
